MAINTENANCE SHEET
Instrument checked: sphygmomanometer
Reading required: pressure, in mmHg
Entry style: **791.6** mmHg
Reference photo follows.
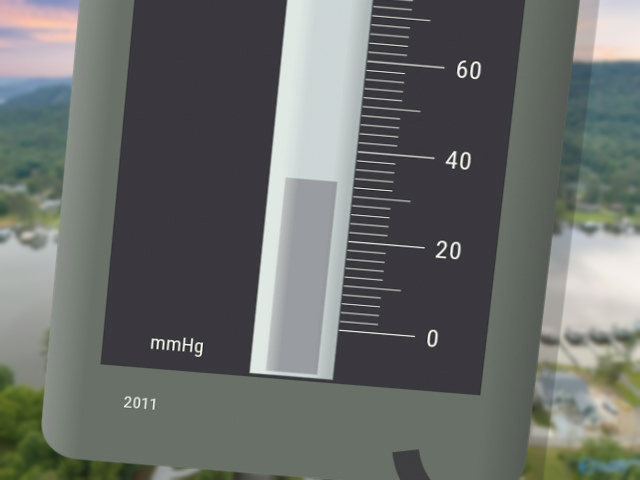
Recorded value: **33** mmHg
